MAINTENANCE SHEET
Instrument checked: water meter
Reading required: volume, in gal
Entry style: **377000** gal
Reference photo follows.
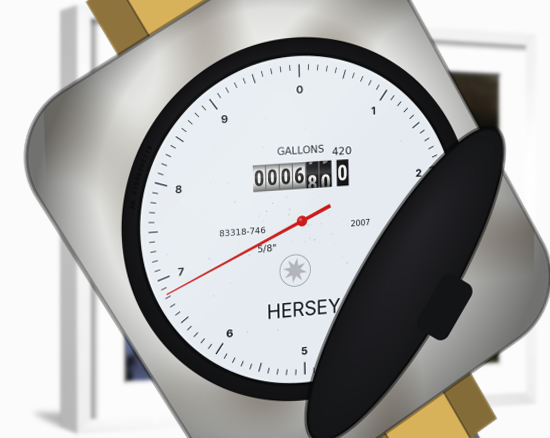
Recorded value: **6796.8** gal
